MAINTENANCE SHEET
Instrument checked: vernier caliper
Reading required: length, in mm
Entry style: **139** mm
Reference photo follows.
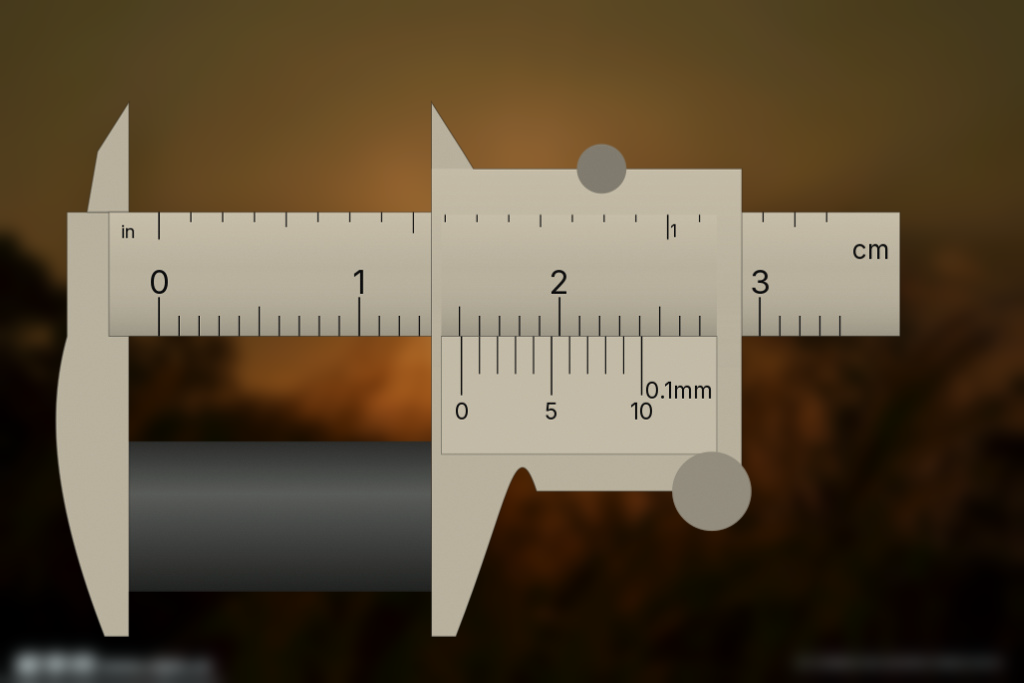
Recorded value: **15.1** mm
